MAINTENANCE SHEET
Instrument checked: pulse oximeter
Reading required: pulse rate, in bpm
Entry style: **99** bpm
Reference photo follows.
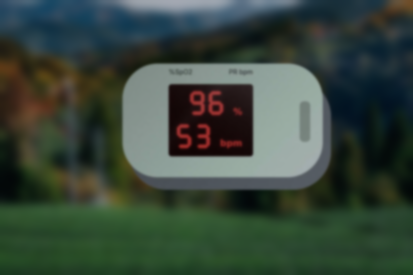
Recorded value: **53** bpm
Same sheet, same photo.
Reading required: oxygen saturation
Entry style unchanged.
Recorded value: **96** %
